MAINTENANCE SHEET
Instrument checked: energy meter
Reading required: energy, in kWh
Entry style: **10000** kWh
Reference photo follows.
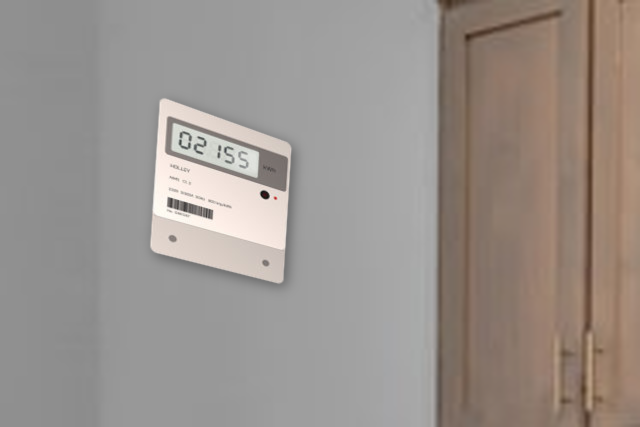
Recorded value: **2155** kWh
